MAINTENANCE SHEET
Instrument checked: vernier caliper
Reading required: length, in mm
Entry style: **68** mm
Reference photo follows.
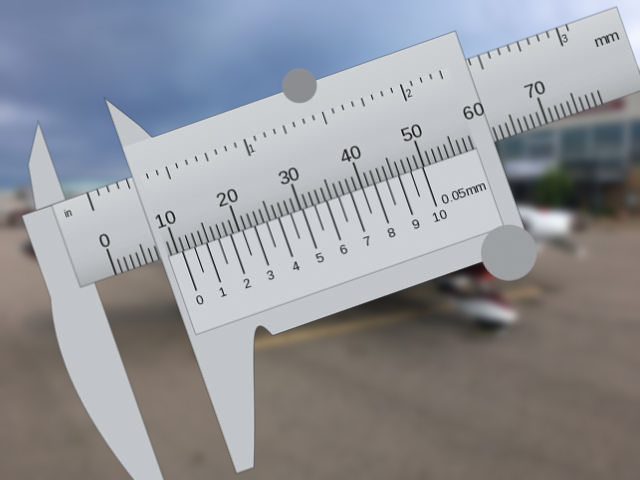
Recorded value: **10.8** mm
